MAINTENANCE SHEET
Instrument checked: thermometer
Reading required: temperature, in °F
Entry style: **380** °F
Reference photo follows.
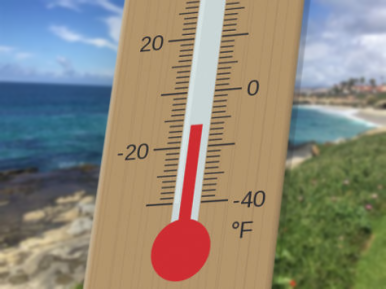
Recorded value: **-12** °F
